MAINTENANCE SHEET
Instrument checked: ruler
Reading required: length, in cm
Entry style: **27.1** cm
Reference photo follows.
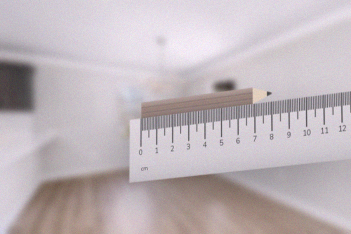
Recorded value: **8** cm
